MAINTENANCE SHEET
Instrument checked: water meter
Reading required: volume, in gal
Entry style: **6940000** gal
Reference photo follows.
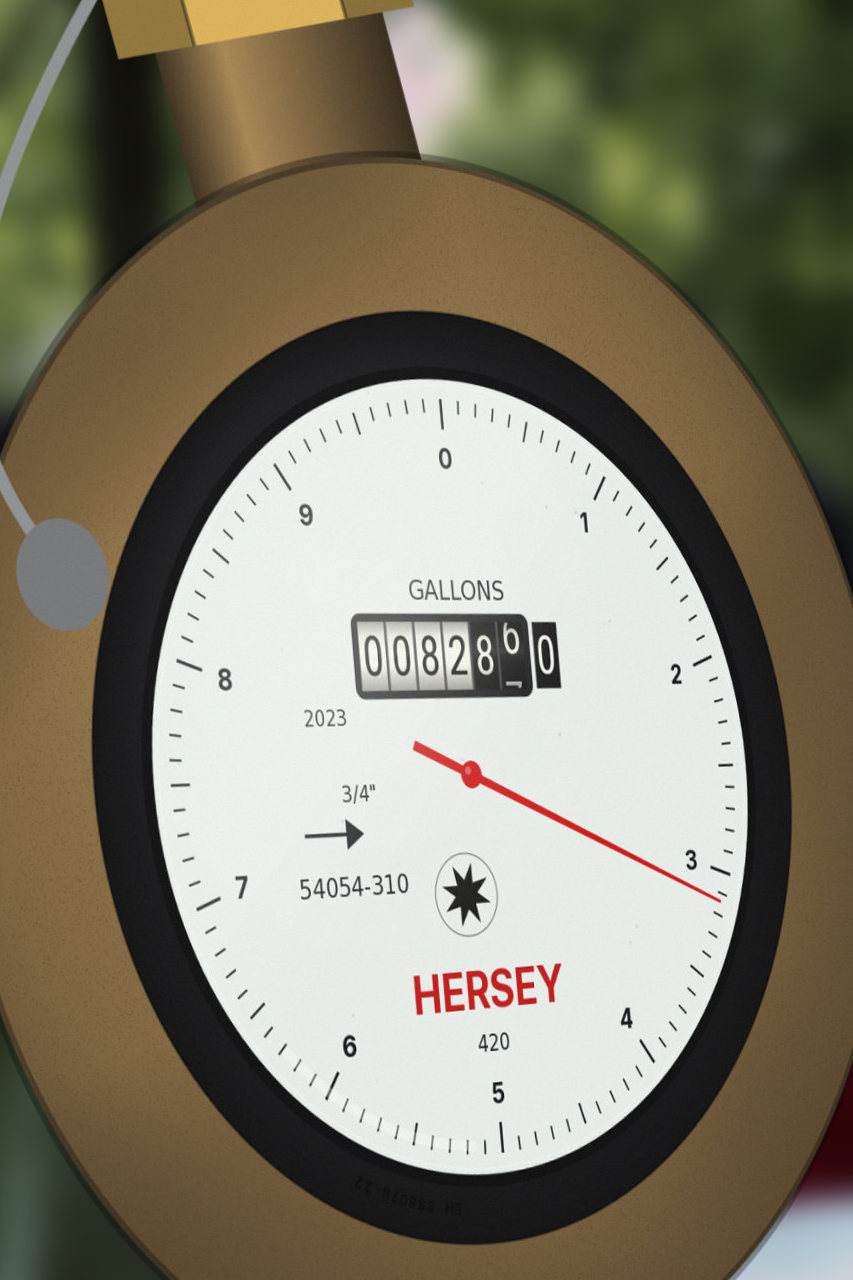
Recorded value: **82863.1** gal
